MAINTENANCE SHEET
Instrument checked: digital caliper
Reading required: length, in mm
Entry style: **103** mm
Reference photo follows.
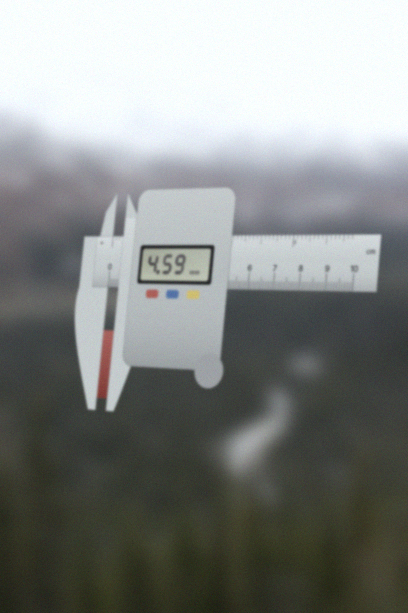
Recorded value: **4.59** mm
